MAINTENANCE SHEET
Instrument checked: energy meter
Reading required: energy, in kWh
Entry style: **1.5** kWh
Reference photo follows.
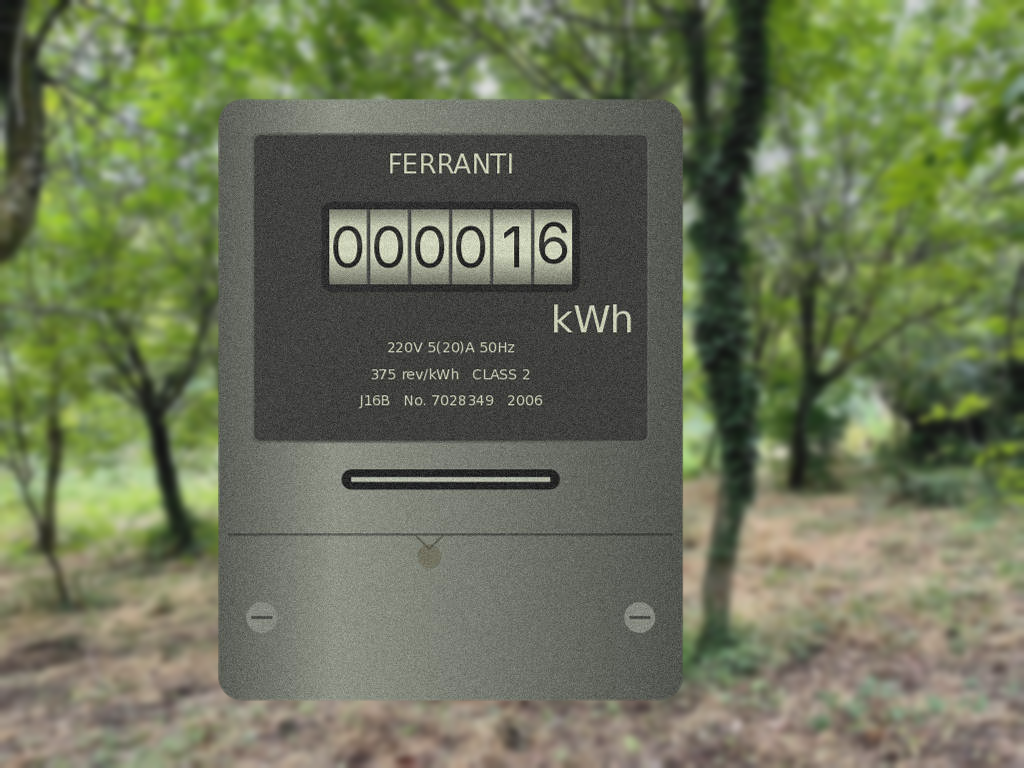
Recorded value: **16** kWh
